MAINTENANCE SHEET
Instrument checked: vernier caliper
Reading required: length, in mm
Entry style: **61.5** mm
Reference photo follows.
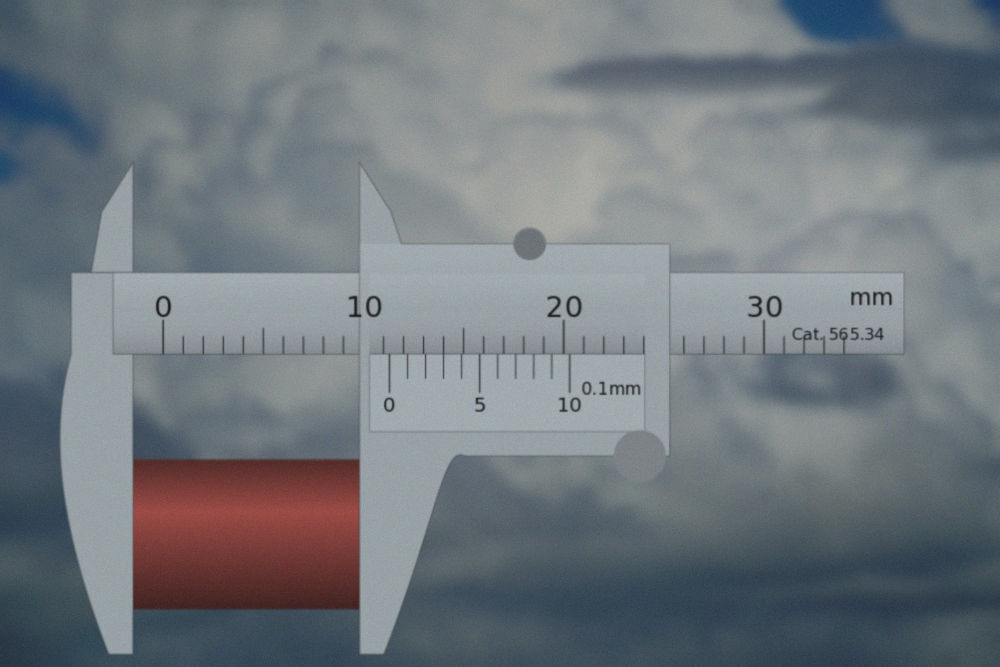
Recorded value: **11.3** mm
